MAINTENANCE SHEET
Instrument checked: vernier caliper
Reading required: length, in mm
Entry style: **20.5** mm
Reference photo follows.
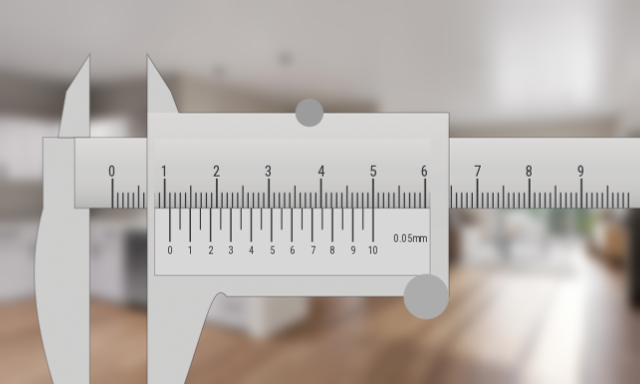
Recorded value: **11.0** mm
